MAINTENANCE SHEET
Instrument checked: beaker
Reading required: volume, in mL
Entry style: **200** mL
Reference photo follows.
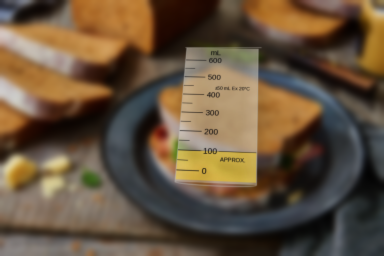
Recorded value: **100** mL
